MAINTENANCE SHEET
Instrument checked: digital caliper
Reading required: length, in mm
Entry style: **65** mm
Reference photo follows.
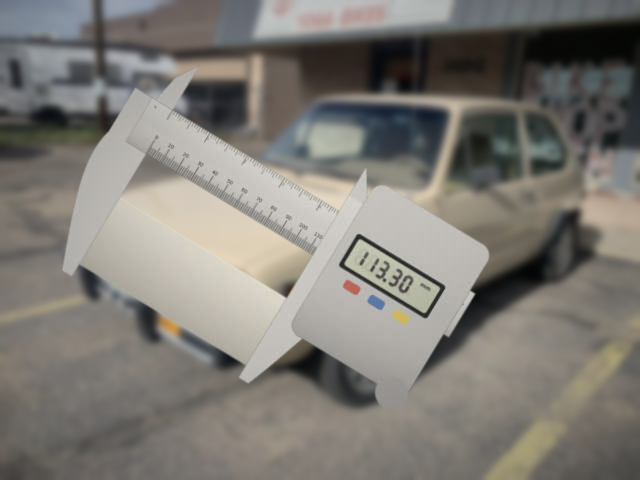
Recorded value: **113.30** mm
